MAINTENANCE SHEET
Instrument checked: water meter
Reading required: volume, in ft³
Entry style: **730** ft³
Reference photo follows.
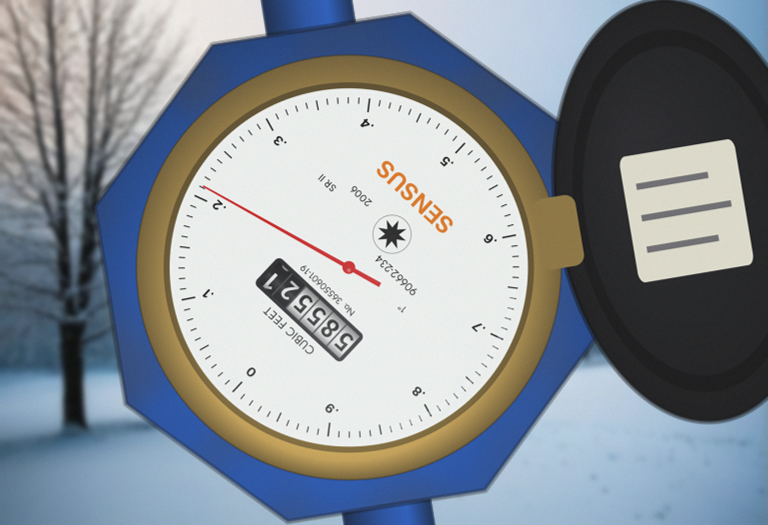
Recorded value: **585521.21** ft³
